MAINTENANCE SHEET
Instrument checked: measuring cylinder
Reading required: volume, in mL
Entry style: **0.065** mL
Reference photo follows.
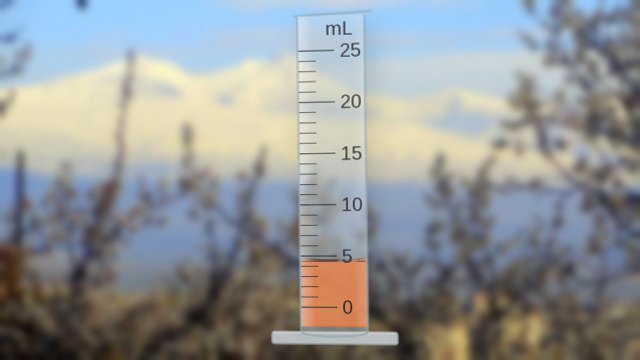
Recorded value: **4.5** mL
